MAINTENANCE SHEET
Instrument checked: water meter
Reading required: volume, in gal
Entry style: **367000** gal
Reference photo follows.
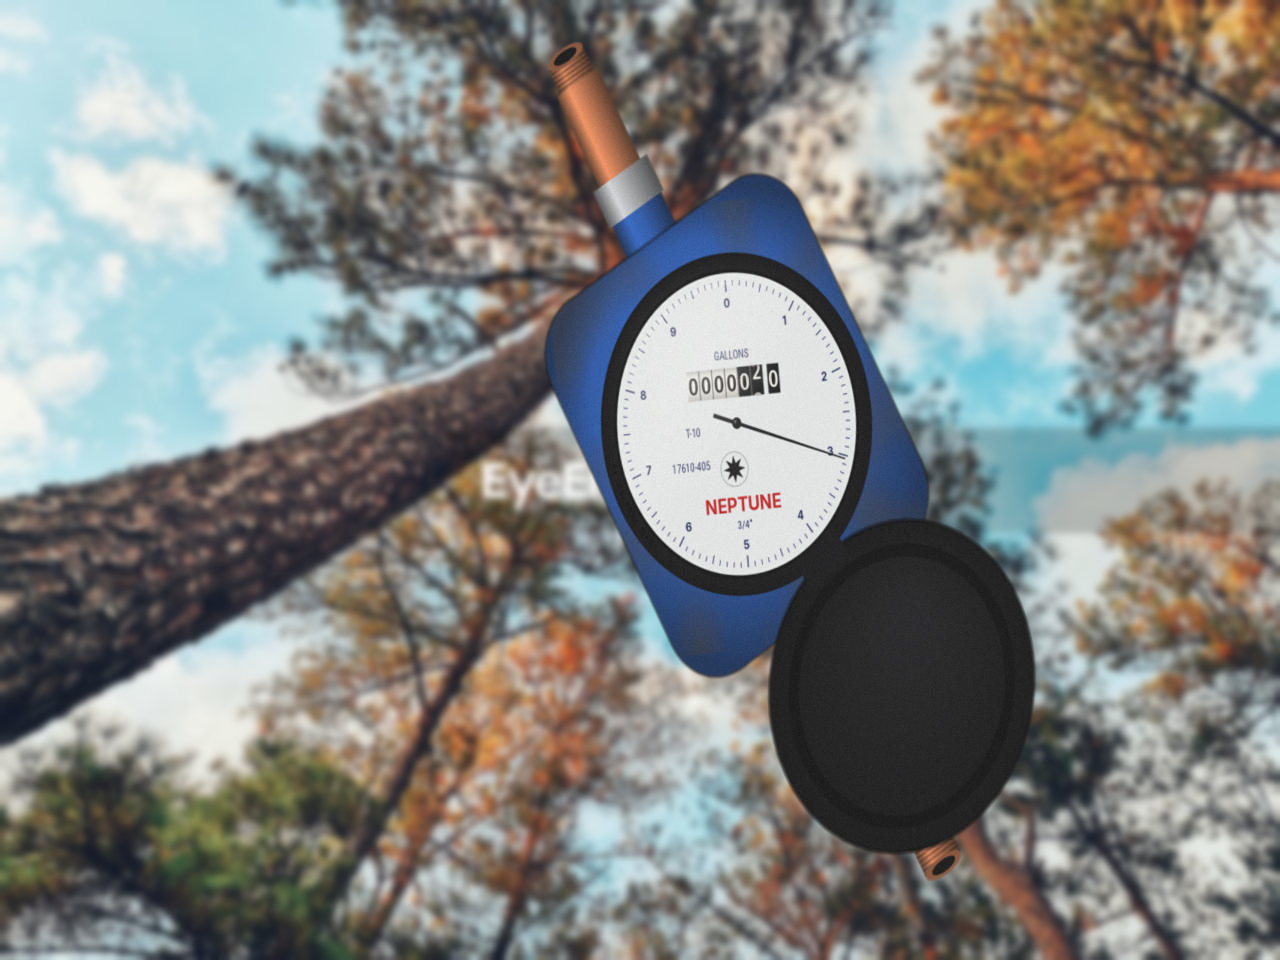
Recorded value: **23.0** gal
